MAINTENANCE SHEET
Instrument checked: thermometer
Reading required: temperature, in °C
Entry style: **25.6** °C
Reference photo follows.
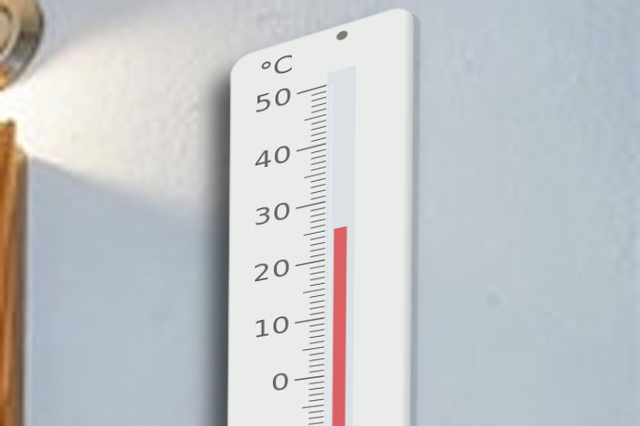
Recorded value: **25** °C
